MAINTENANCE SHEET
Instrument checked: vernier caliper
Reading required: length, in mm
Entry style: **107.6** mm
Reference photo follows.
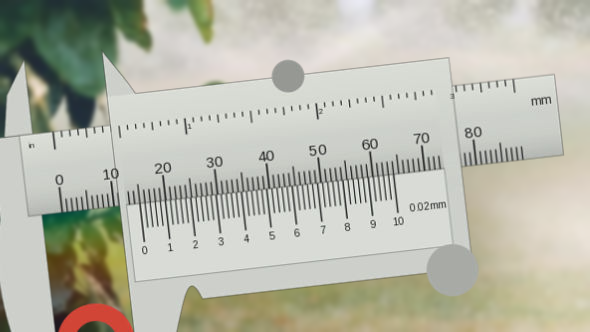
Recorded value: **15.0** mm
